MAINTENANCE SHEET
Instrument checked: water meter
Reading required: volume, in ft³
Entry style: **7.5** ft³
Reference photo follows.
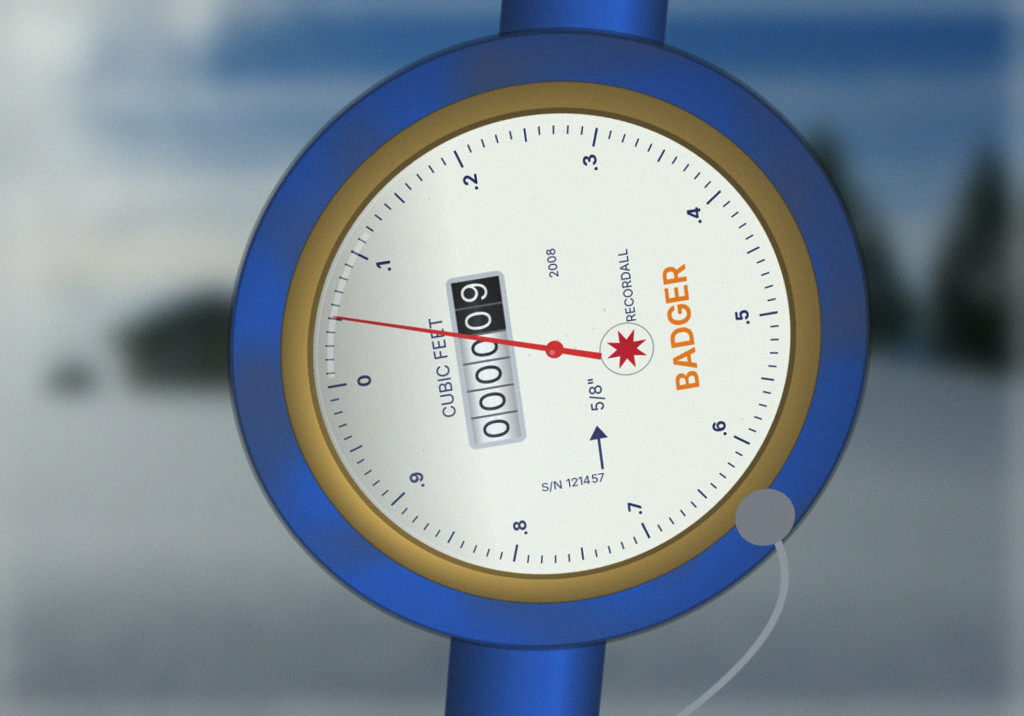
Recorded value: **9.05** ft³
